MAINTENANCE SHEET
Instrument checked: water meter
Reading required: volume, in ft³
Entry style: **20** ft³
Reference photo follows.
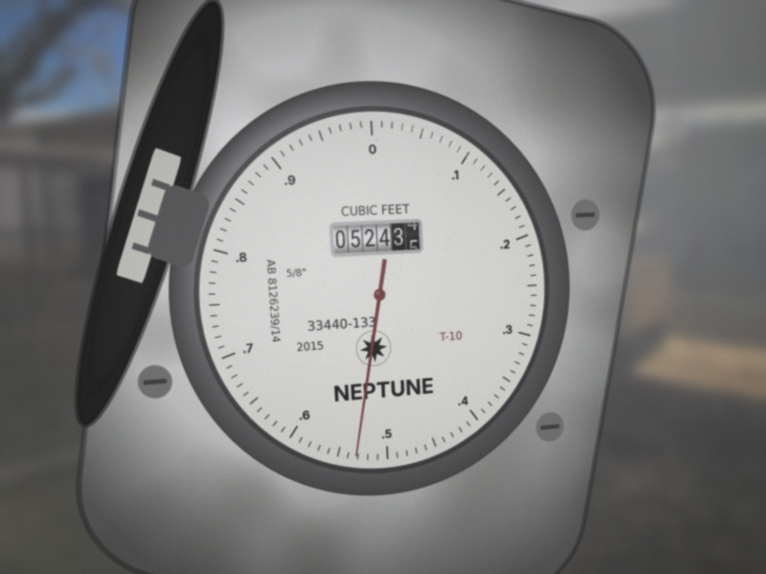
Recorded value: **52434.53** ft³
